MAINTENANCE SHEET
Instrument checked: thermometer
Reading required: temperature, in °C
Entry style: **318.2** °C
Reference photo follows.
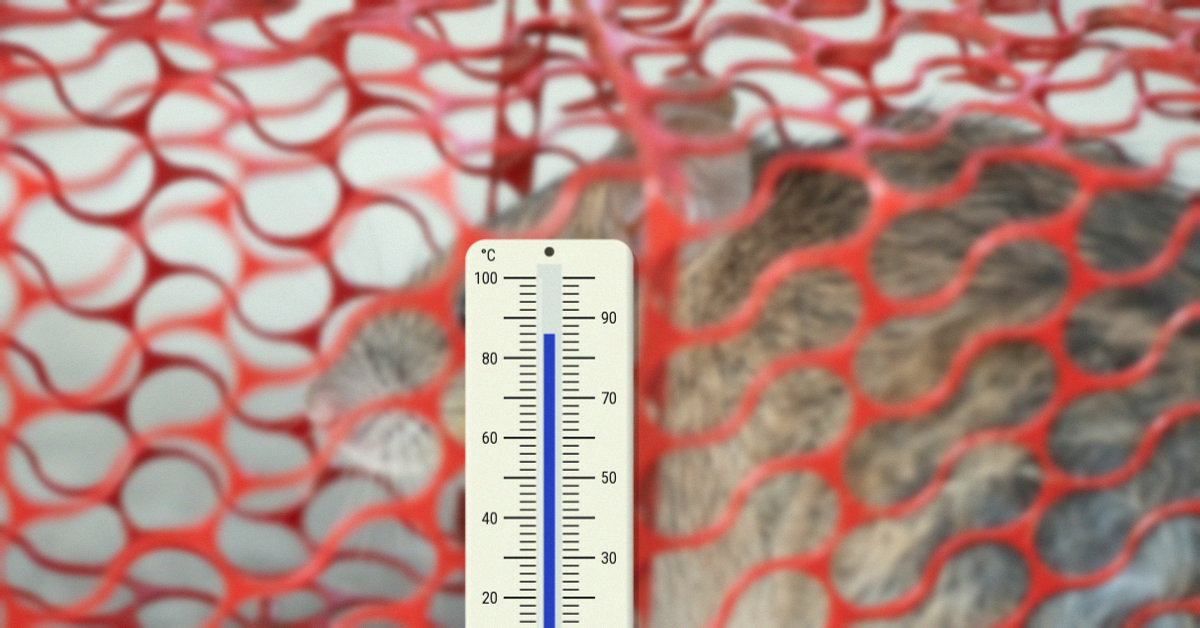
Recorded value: **86** °C
